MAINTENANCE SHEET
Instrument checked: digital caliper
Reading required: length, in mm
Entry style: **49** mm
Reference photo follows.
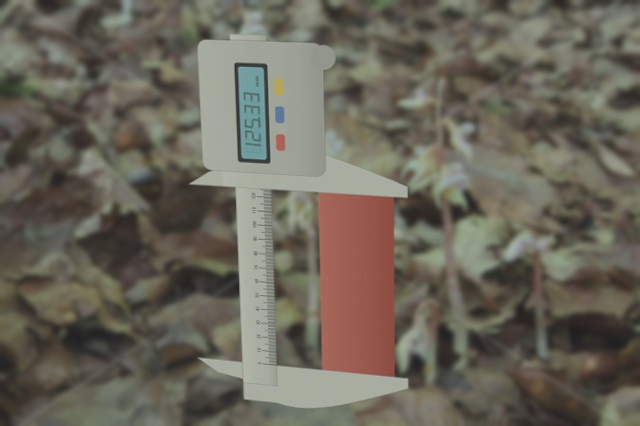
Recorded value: **125.33** mm
